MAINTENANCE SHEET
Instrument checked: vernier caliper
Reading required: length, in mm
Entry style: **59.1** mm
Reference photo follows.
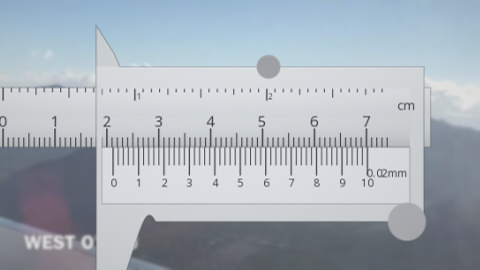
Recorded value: **21.2** mm
